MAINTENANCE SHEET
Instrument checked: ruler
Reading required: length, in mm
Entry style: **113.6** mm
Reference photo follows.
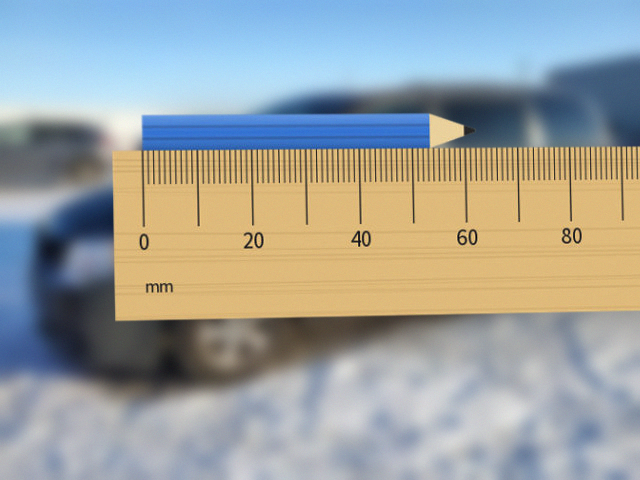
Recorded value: **62** mm
